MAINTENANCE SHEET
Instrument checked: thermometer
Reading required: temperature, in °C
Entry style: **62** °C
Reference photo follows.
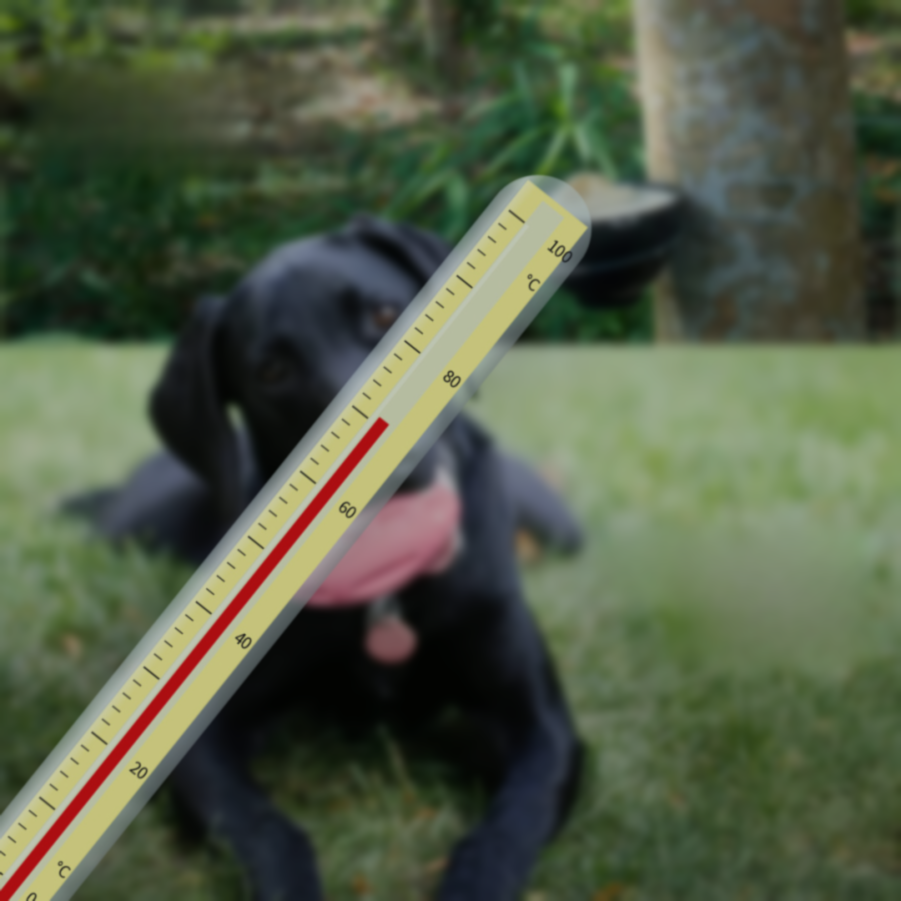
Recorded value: **71** °C
